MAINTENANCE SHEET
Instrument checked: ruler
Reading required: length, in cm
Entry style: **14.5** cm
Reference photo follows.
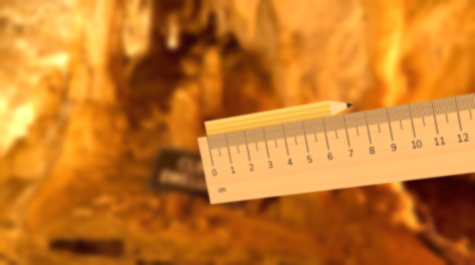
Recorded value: **7.5** cm
